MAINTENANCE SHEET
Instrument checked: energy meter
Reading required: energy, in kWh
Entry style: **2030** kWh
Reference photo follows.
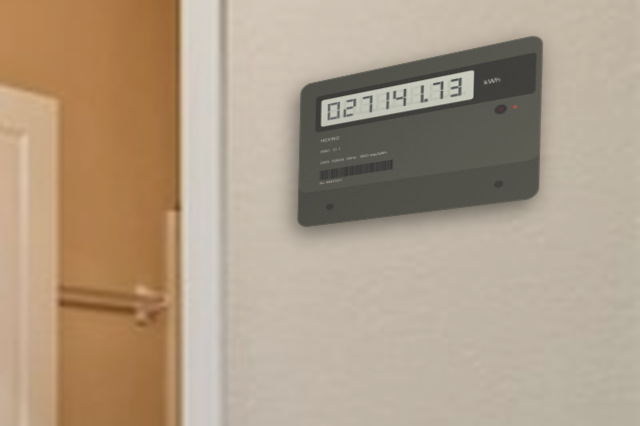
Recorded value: **27141.73** kWh
